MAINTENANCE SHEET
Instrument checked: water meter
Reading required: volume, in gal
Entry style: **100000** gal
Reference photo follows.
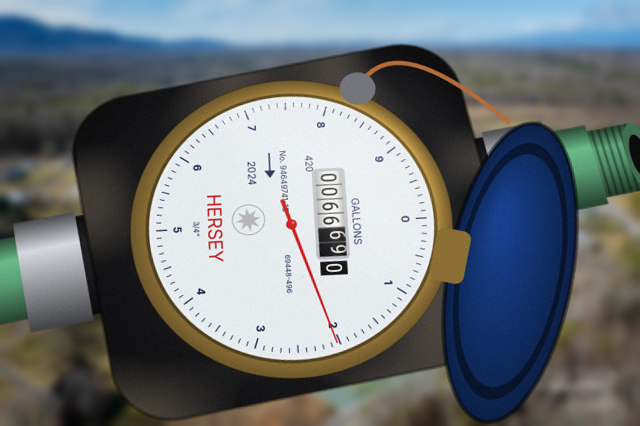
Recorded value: **66692.0** gal
